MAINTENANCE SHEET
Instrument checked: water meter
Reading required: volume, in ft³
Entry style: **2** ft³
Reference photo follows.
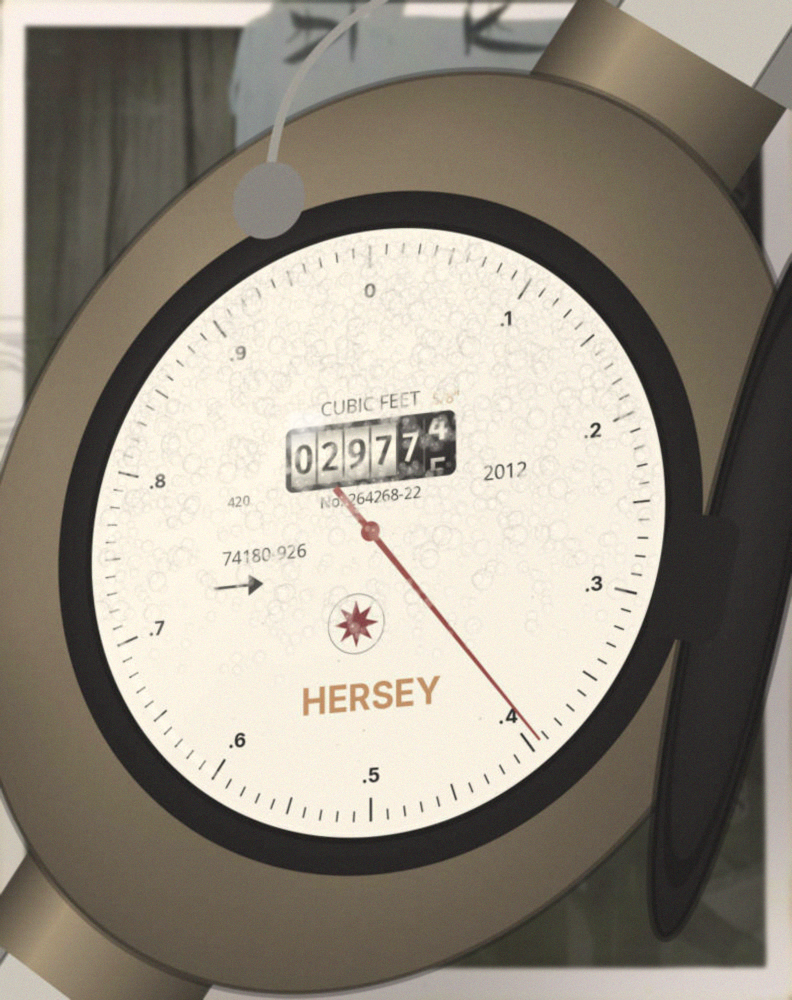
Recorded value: **29774.39** ft³
